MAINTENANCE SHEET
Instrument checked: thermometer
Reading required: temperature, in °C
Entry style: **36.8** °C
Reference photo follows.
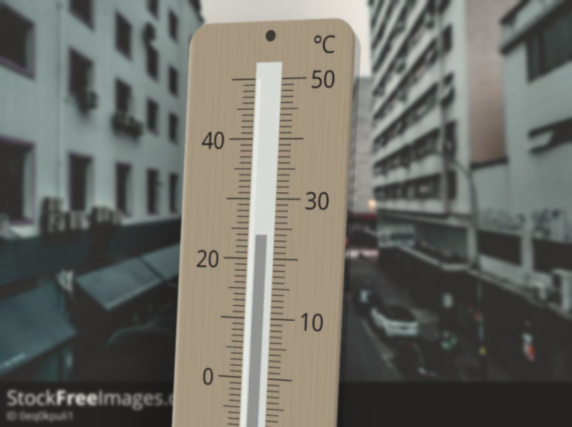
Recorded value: **24** °C
